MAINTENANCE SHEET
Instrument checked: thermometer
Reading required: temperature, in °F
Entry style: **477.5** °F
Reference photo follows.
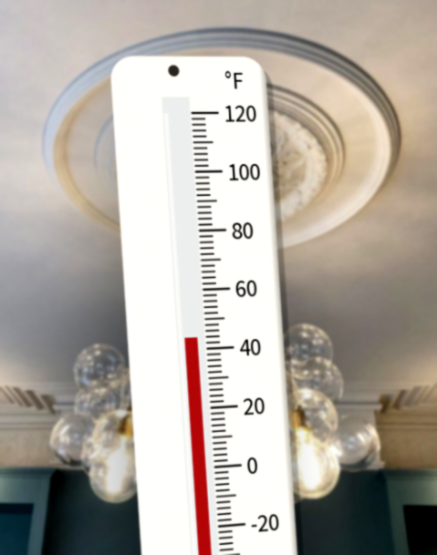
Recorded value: **44** °F
